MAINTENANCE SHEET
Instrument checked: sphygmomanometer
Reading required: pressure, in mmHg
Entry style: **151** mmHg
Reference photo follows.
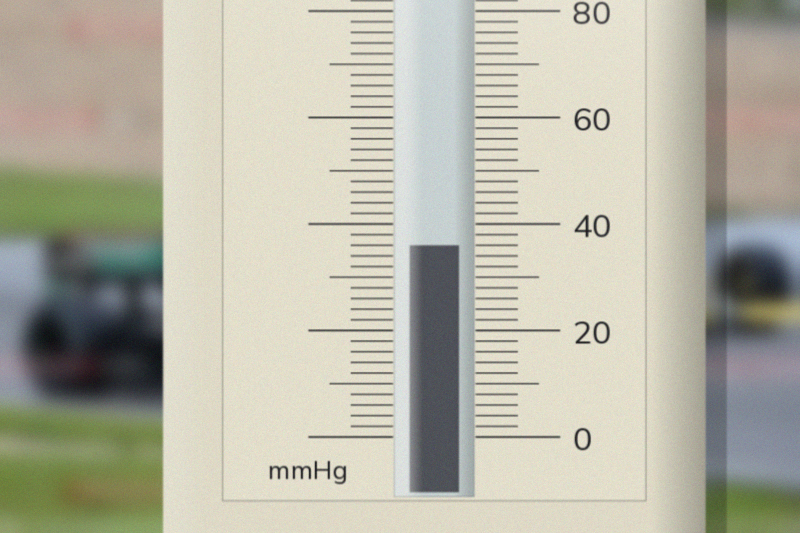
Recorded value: **36** mmHg
